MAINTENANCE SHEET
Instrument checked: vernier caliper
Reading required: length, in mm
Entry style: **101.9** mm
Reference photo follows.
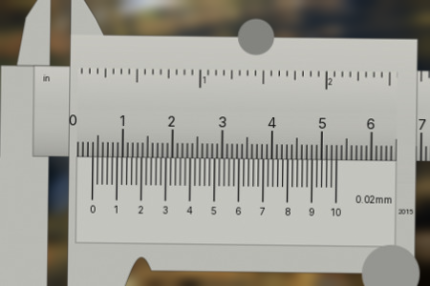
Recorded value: **4.0** mm
